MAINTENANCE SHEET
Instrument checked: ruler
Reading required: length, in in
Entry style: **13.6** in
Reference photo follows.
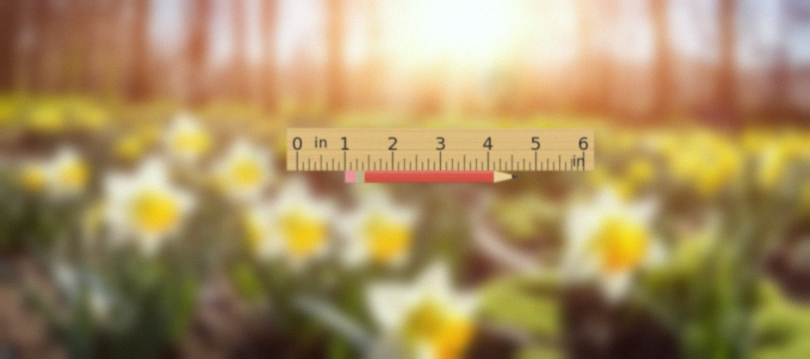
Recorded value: **3.625** in
